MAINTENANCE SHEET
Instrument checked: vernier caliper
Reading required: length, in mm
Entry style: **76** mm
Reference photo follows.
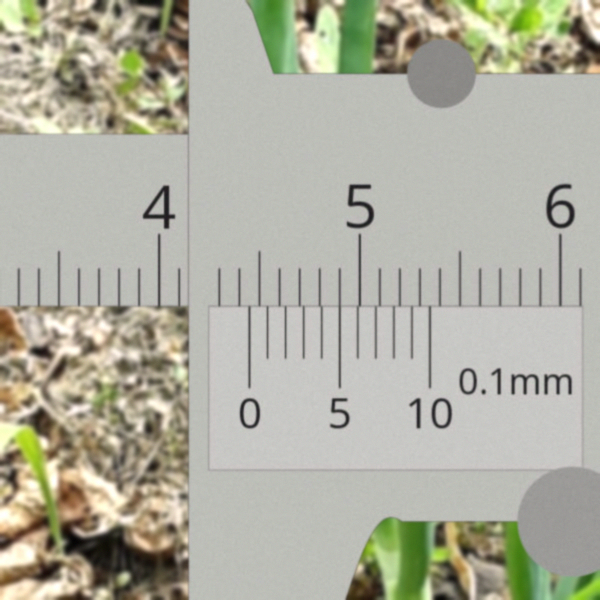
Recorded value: **44.5** mm
